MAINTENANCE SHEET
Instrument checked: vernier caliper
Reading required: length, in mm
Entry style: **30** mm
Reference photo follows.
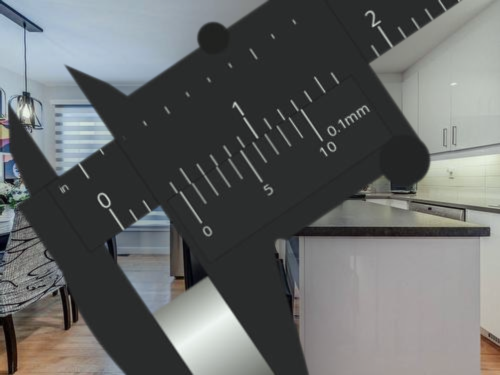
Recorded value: **4.2** mm
